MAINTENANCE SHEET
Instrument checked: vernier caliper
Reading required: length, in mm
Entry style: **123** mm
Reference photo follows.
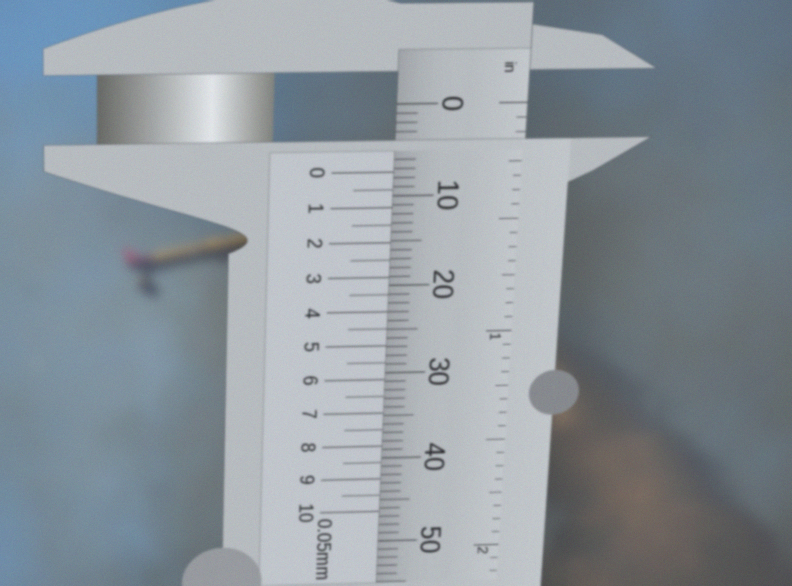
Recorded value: **7.4** mm
